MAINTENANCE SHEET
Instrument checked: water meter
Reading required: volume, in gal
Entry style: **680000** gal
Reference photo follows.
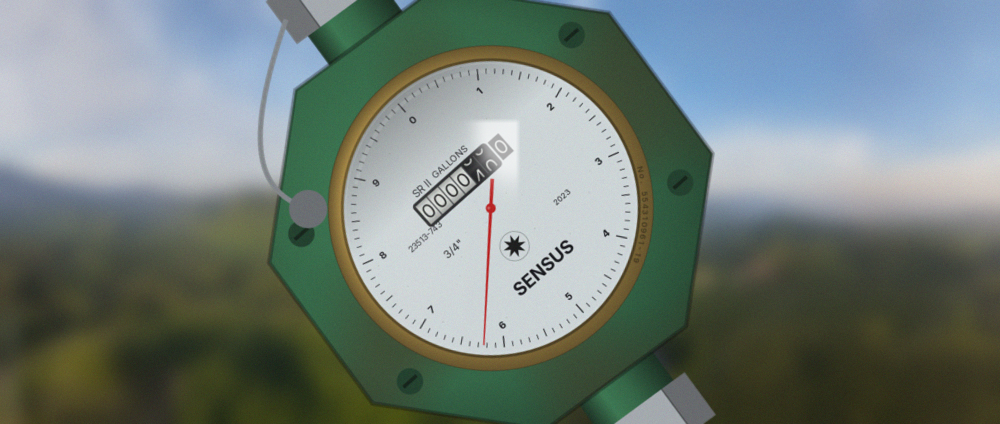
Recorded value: **396.2** gal
